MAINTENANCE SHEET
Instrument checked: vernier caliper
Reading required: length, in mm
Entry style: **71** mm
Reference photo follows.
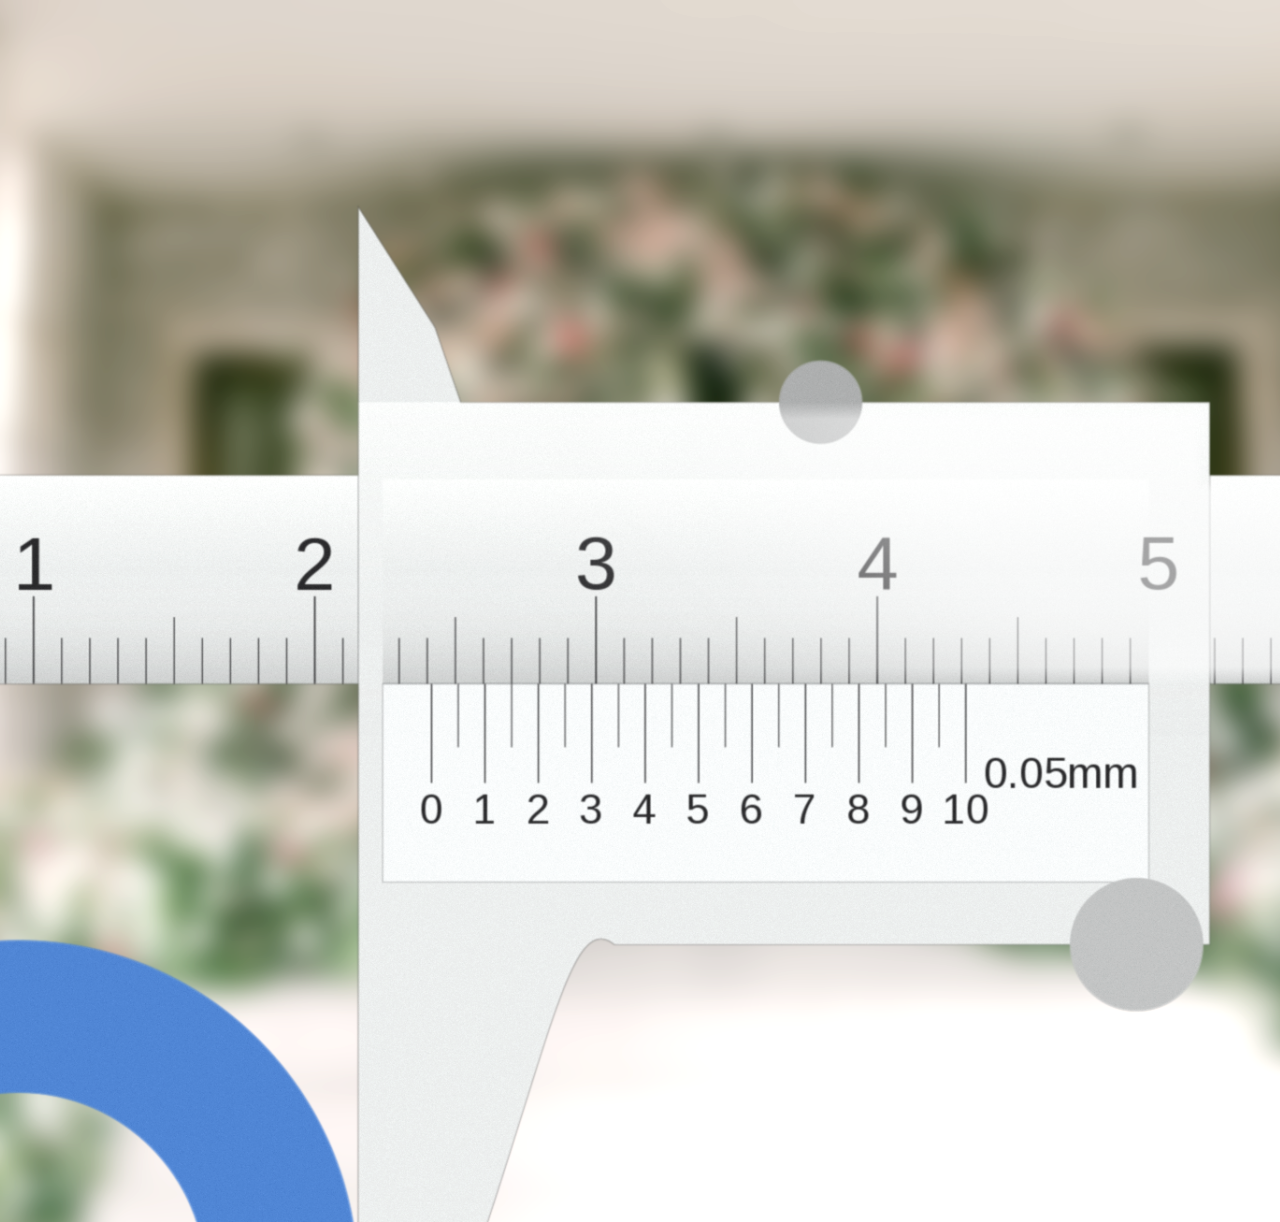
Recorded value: **24.15** mm
